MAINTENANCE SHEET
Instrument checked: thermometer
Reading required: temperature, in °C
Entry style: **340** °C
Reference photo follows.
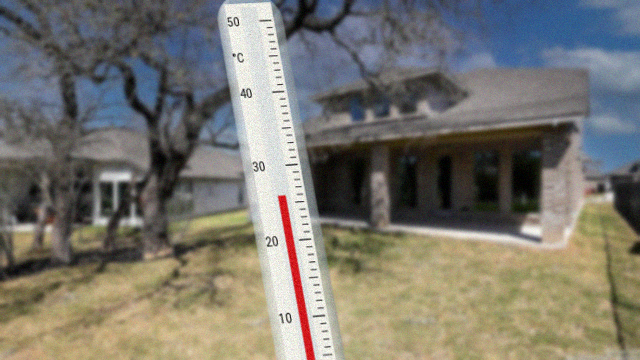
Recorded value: **26** °C
